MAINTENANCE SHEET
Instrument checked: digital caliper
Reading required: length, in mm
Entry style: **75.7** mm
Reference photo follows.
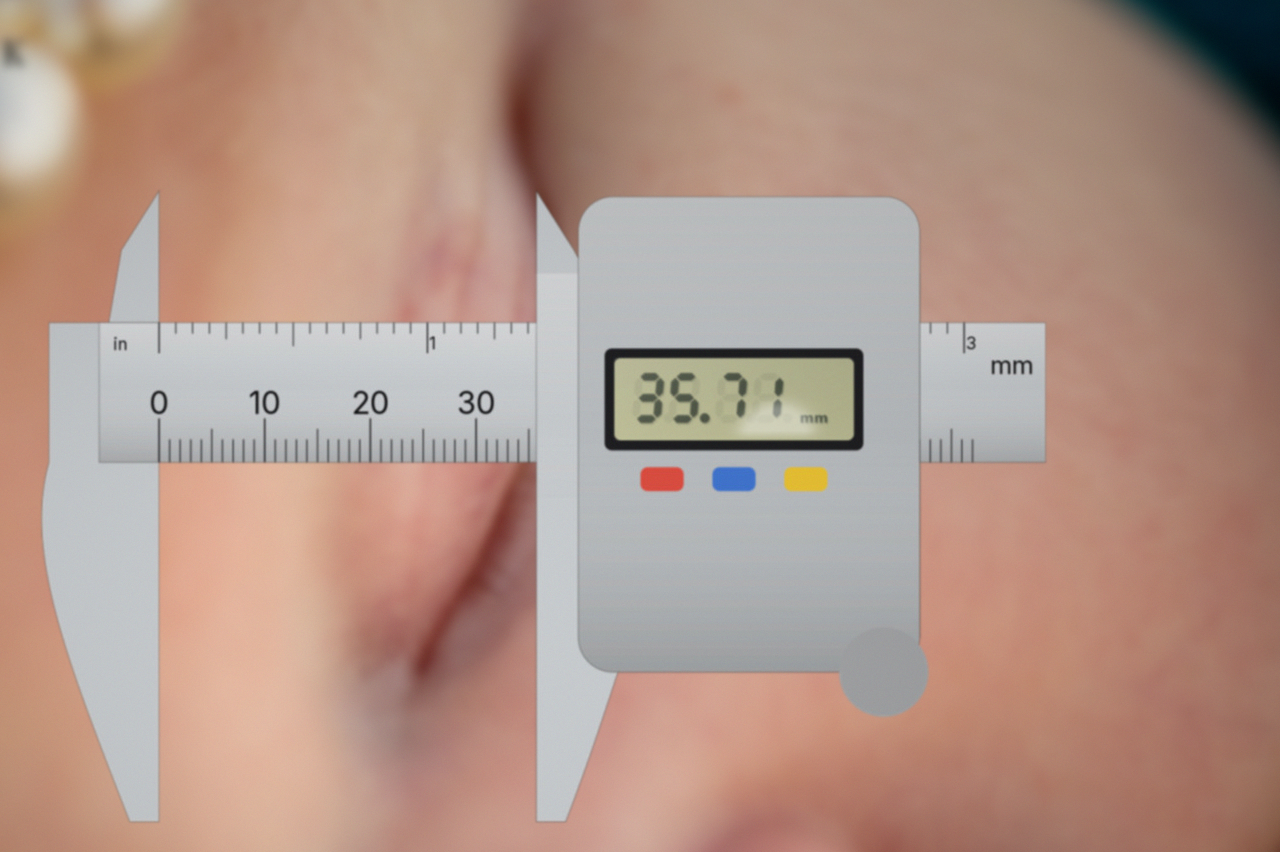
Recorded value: **35.71** mm
